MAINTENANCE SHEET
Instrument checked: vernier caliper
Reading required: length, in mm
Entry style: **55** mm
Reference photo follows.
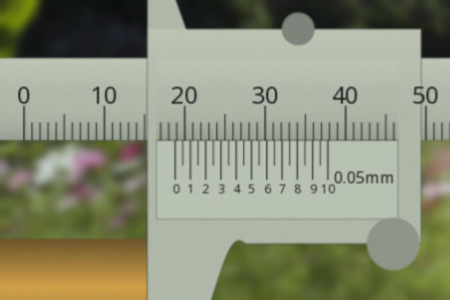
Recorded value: **18.8** mm
